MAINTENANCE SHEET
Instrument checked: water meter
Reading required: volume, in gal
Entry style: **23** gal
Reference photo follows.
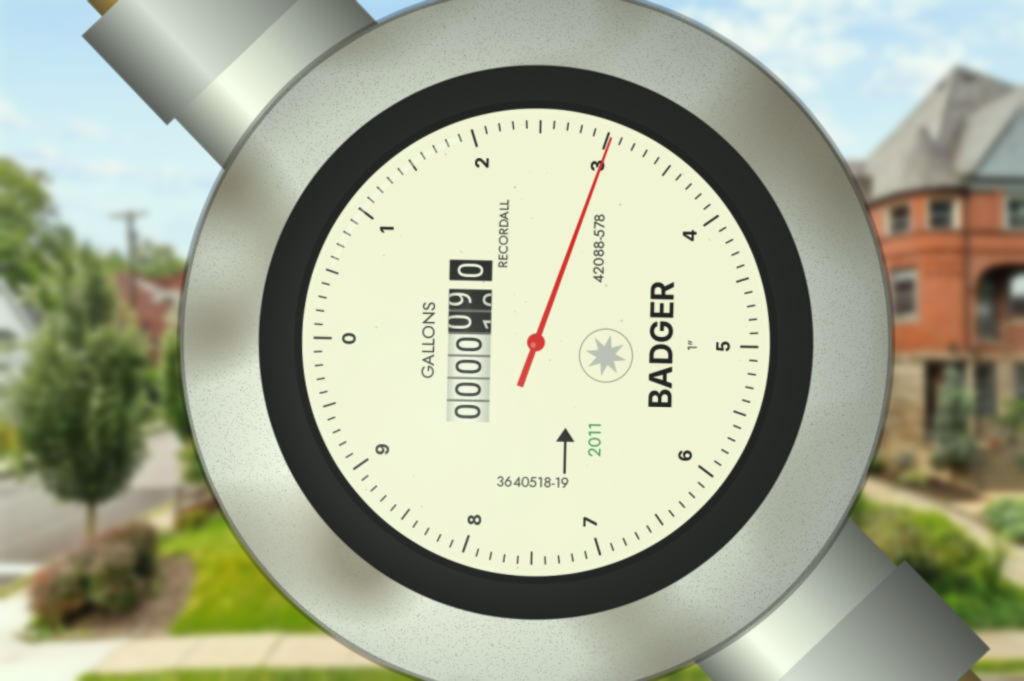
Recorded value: **93.0** gal
